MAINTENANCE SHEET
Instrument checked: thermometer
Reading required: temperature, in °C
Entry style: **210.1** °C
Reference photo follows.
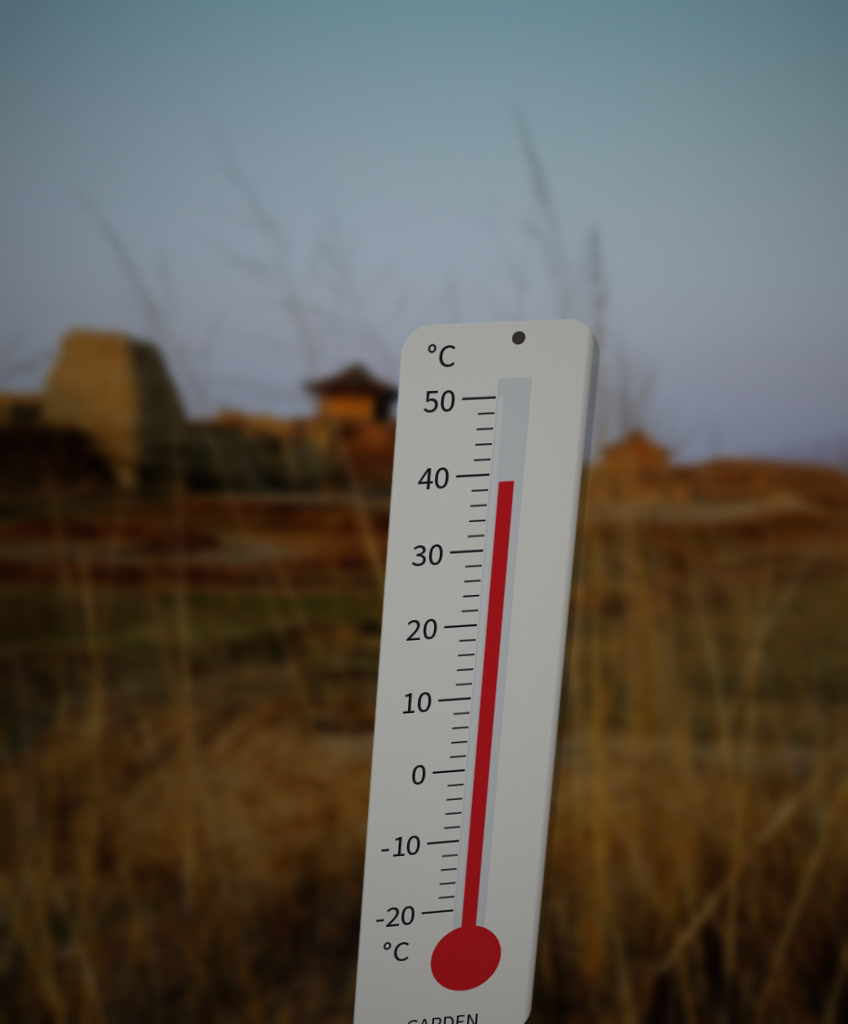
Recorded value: **39** °C
